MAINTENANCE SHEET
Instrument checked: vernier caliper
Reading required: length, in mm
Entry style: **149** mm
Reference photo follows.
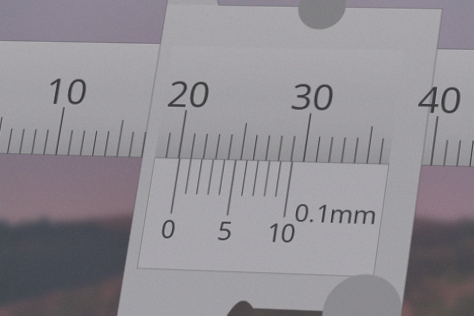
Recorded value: **20.1** mm
